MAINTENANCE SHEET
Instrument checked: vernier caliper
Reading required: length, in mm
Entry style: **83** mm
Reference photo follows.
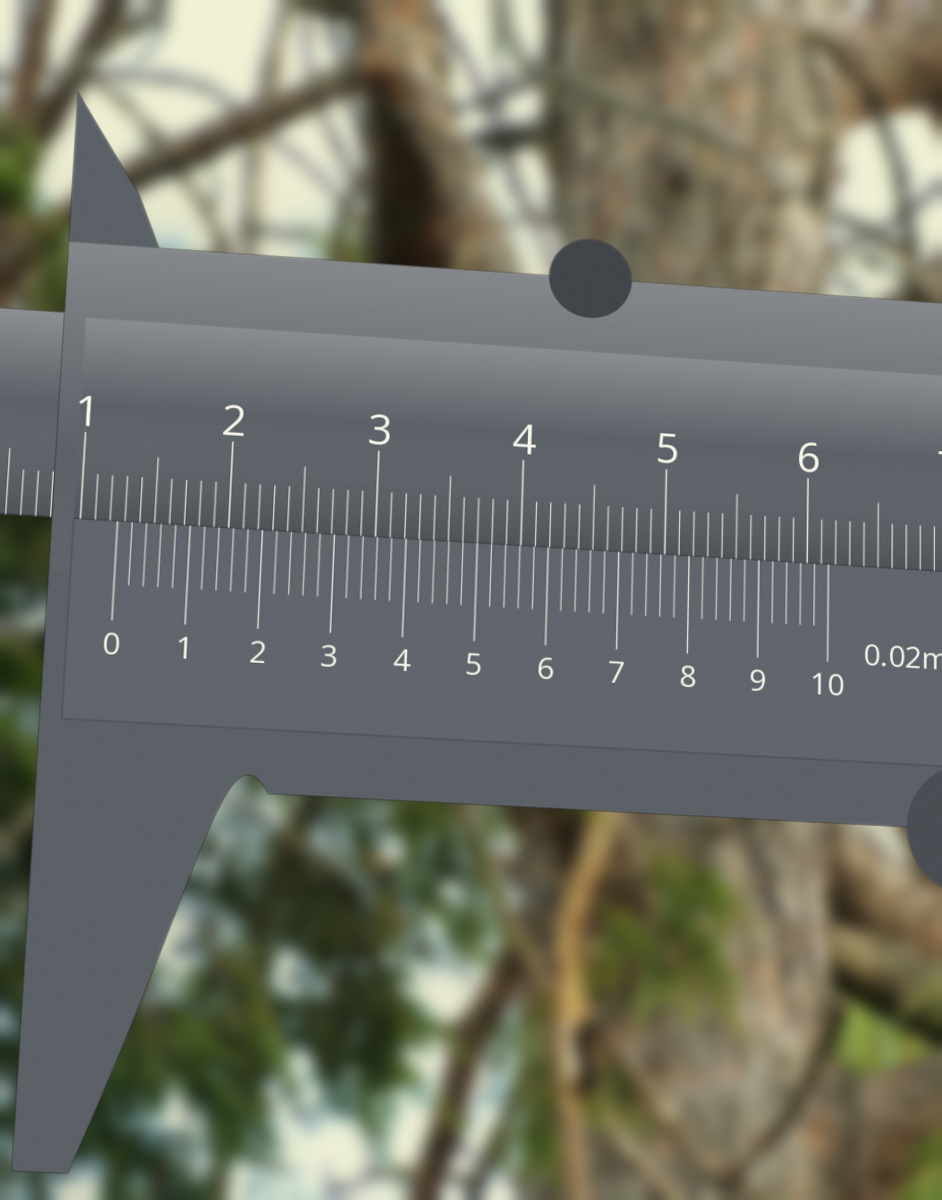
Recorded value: **12.5** mm
